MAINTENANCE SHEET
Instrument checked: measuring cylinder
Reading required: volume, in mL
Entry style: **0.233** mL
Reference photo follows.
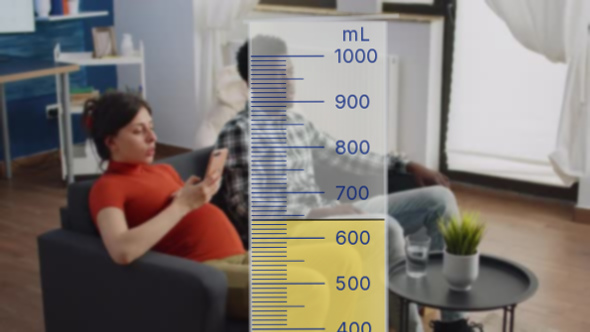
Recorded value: **640** mL
